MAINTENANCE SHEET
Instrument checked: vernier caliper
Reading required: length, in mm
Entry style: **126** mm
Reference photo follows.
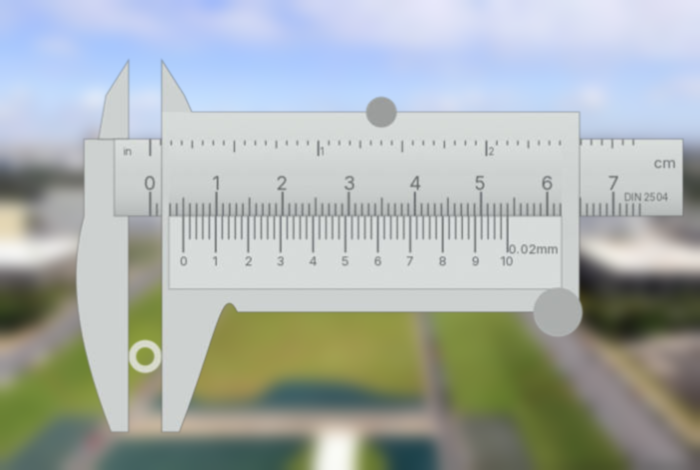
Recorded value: **5.0** mm
